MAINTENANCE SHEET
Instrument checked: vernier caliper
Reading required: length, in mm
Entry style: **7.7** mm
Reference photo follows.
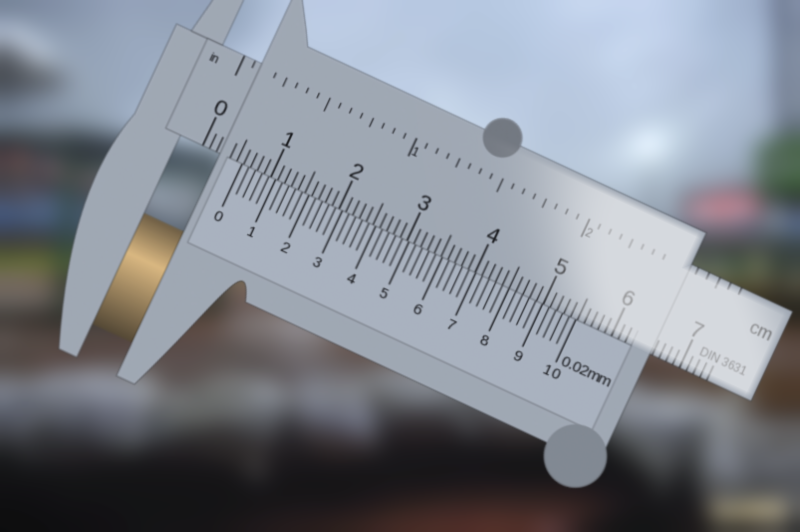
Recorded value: **5.8** mm
